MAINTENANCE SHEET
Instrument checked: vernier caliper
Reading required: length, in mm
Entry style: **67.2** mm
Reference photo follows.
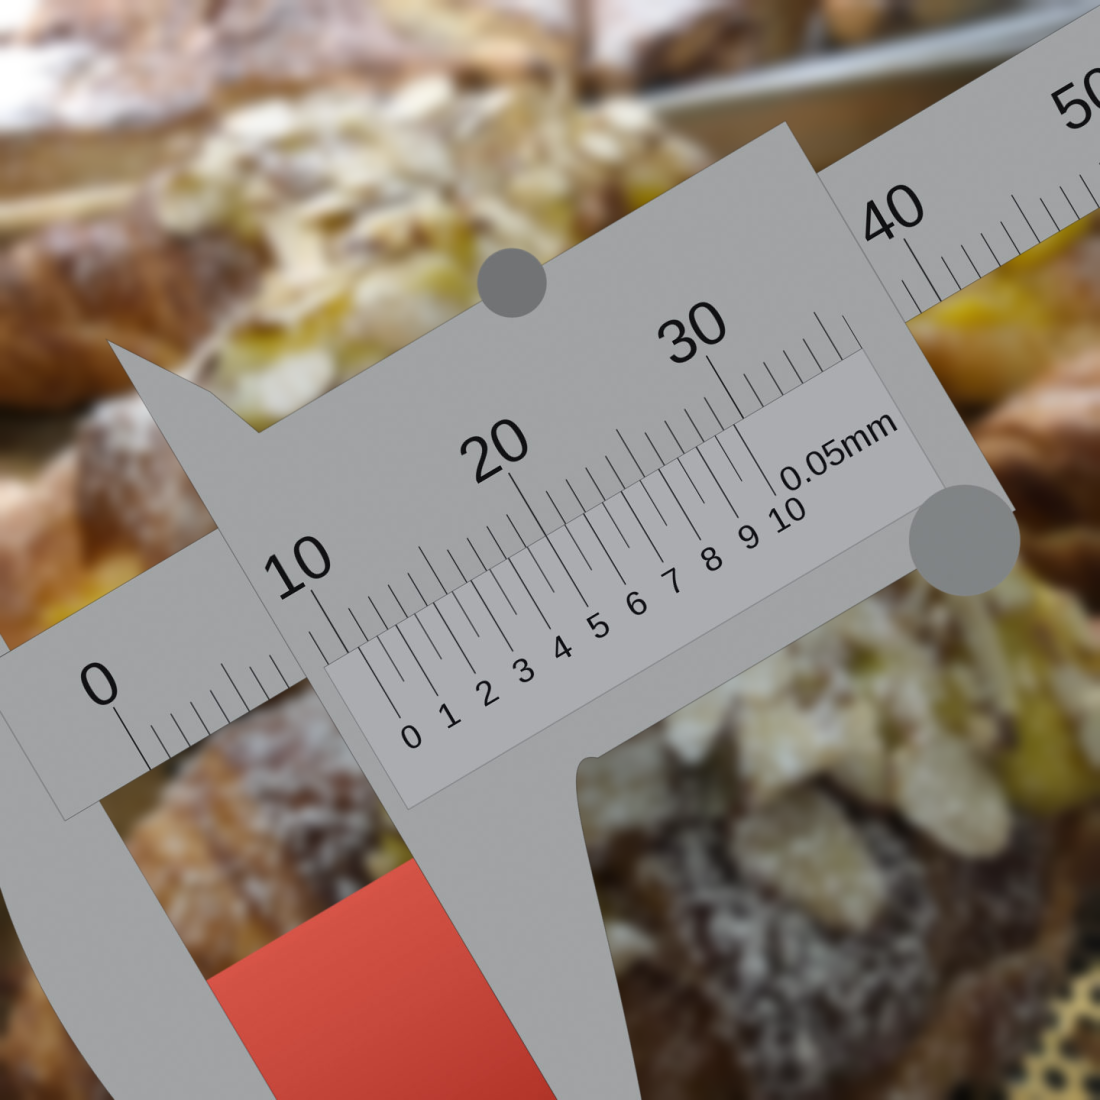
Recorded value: **10.50** mm
